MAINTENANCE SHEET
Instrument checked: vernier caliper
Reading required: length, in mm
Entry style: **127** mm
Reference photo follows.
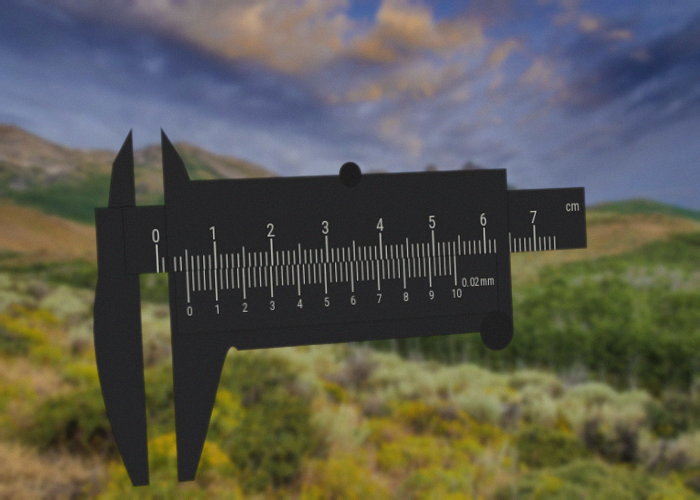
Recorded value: **5.0** mm
